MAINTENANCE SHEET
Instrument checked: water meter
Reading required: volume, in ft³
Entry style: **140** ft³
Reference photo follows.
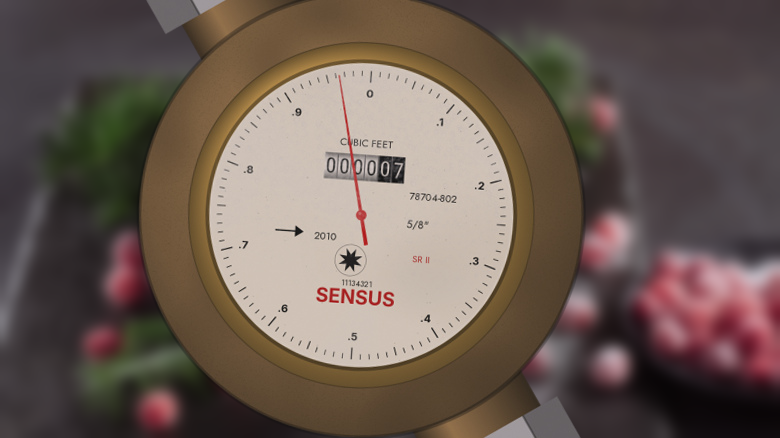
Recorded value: **6.96** ft³
